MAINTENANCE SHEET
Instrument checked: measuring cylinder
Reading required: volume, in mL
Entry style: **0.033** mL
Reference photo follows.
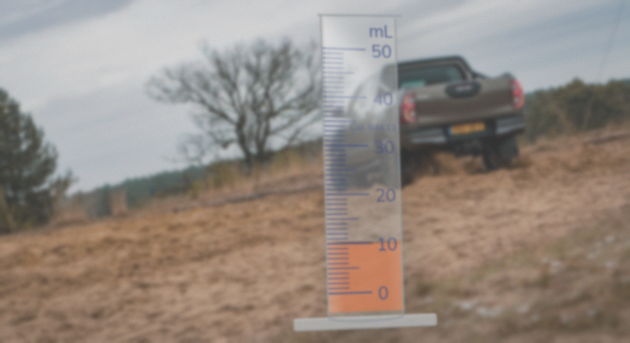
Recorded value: **10** mL
